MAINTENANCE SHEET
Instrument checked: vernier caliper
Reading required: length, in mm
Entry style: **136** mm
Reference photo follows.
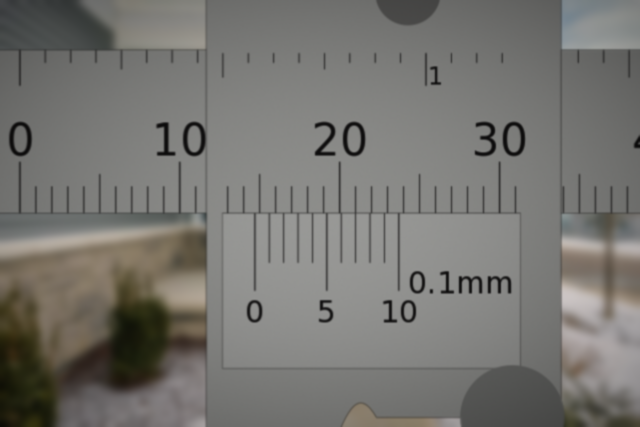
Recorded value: **14.7** mm
